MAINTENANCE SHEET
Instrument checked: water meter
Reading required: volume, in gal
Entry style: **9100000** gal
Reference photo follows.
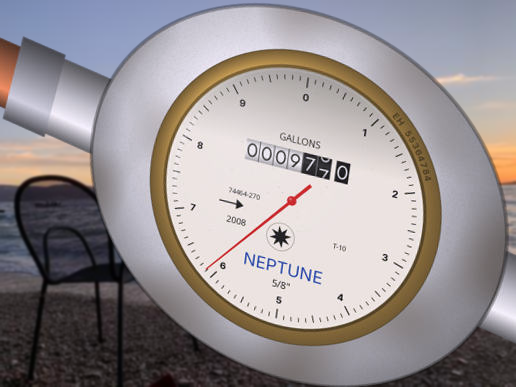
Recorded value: **9766.1** gal
